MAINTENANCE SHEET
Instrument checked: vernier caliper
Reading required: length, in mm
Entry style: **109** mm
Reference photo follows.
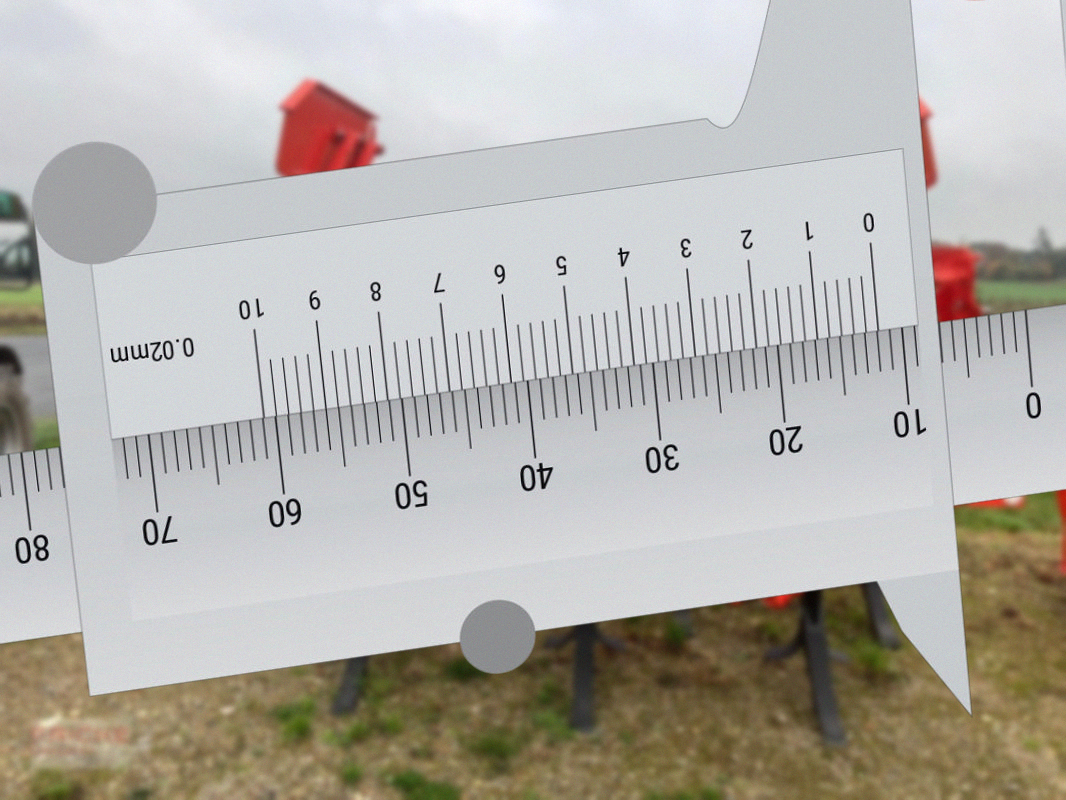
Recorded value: **11.9** mm
